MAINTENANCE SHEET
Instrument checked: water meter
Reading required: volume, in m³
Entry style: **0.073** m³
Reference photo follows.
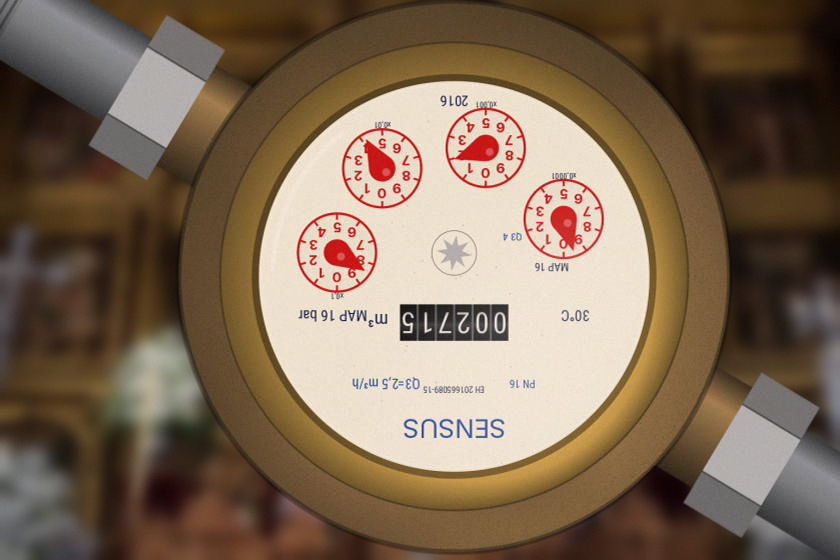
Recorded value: **2715.8419** m³
